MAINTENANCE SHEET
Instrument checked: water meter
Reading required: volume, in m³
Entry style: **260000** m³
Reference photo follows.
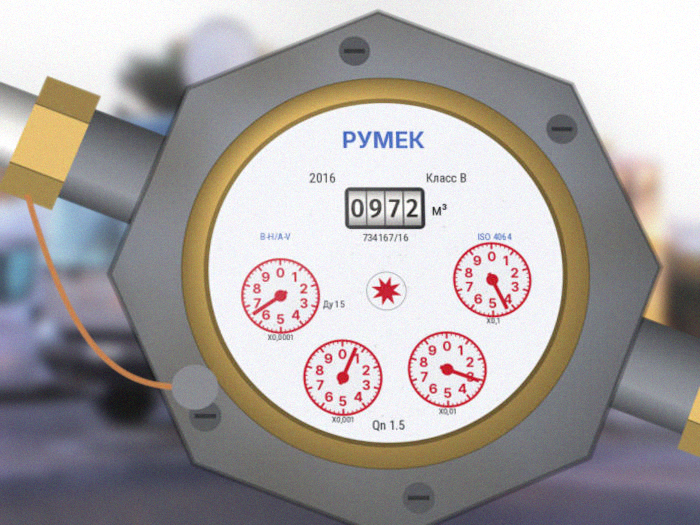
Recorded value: **972.4306** m³
